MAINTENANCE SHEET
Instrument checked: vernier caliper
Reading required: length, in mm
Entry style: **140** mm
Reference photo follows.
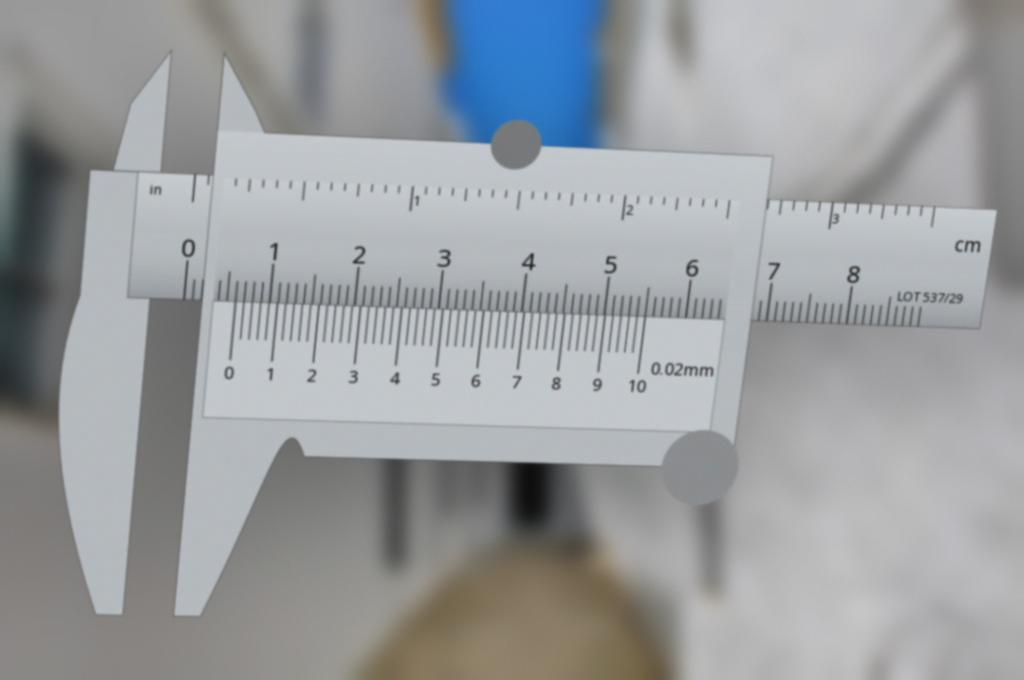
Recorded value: **6.0** mm
